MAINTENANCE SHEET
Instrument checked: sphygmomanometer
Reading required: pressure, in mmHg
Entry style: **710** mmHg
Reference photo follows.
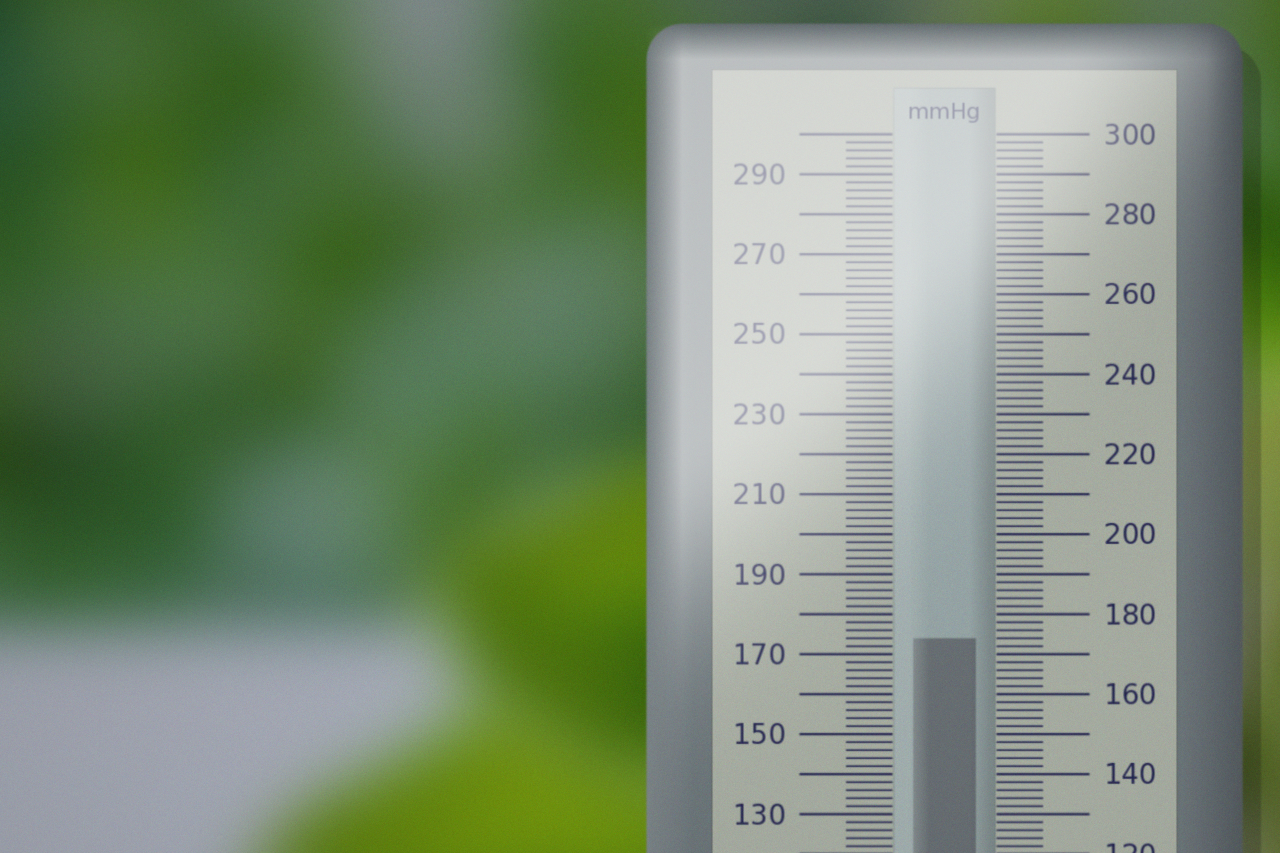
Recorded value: **174** mmHg
